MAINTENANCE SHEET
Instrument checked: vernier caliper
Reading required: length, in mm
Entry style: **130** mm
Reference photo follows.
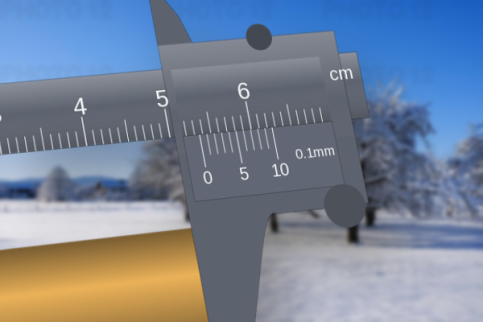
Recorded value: **53.6** mm
